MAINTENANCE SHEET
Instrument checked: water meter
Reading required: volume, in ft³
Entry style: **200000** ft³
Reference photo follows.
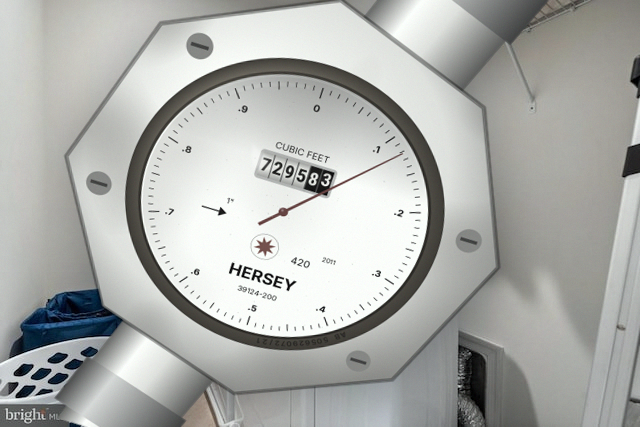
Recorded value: **729583.12** ft³
